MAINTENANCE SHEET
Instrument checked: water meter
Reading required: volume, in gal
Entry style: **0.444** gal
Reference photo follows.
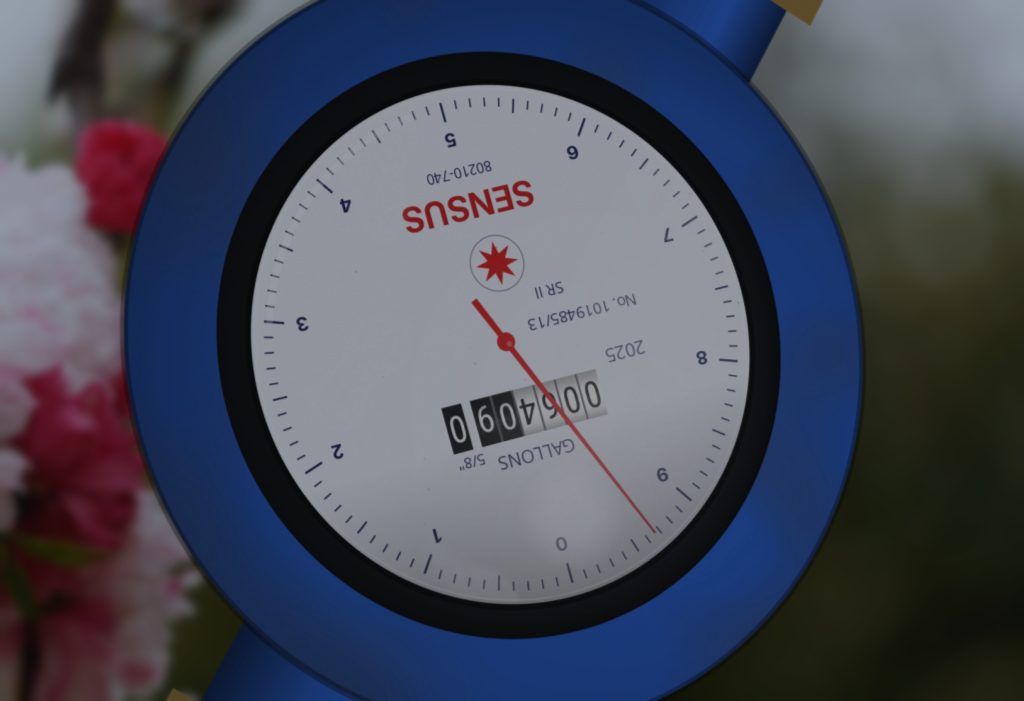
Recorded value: **64089.3** gal
